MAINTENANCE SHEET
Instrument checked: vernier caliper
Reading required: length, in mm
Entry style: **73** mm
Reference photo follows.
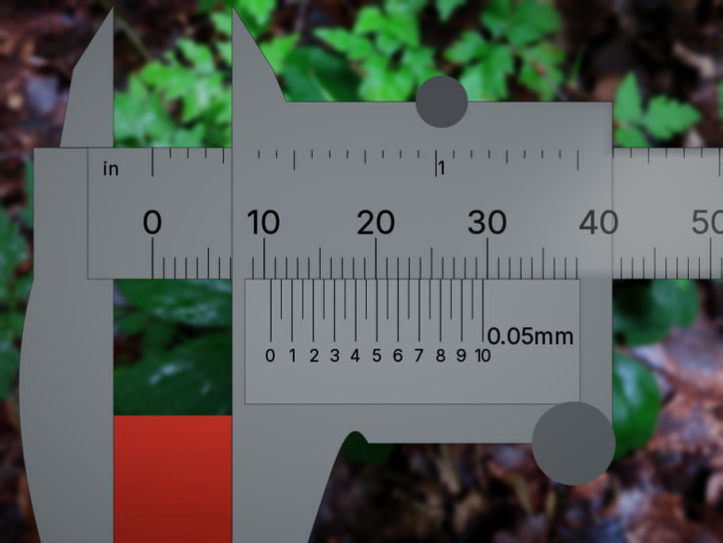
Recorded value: **10.6** mm
